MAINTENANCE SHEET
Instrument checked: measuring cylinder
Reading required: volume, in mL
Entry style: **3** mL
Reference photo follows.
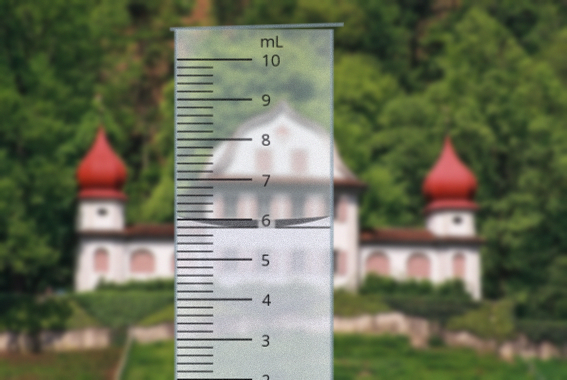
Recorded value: **5.8** mL
